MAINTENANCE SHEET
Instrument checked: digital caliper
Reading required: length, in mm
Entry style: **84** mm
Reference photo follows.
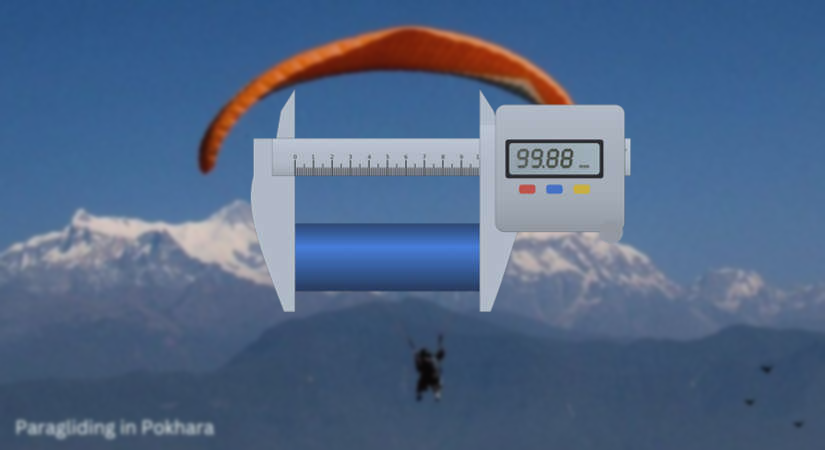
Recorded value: **99.88** mm
